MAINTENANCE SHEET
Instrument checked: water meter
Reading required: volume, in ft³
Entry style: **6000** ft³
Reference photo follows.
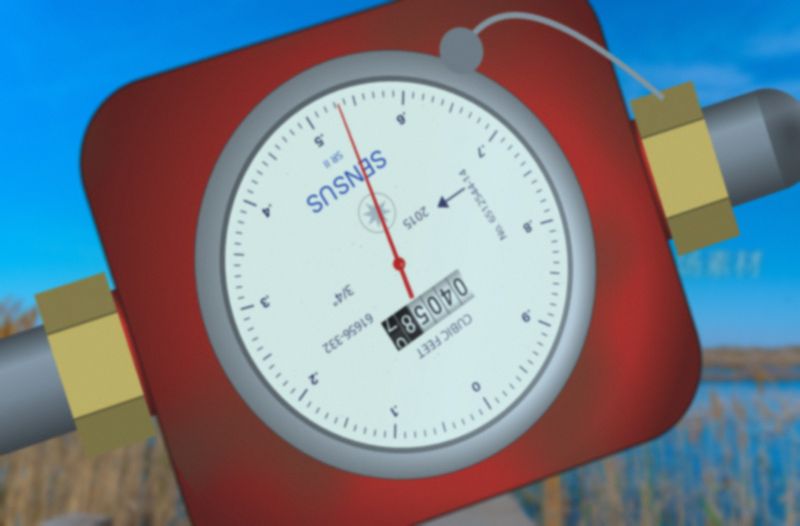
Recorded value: **40586.53** ft³
